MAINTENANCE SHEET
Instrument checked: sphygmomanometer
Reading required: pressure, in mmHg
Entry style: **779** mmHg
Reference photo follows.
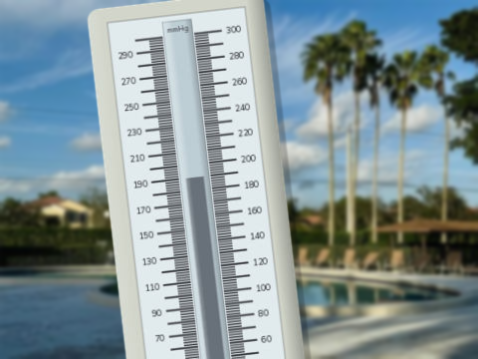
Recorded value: **190** mmHg
